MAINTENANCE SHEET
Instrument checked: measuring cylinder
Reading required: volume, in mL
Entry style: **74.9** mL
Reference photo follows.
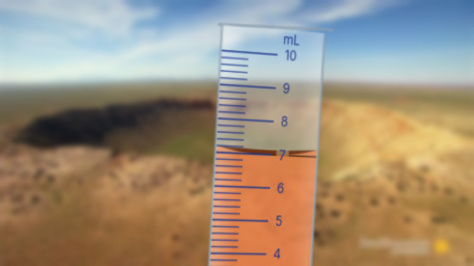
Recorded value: **7** mL
